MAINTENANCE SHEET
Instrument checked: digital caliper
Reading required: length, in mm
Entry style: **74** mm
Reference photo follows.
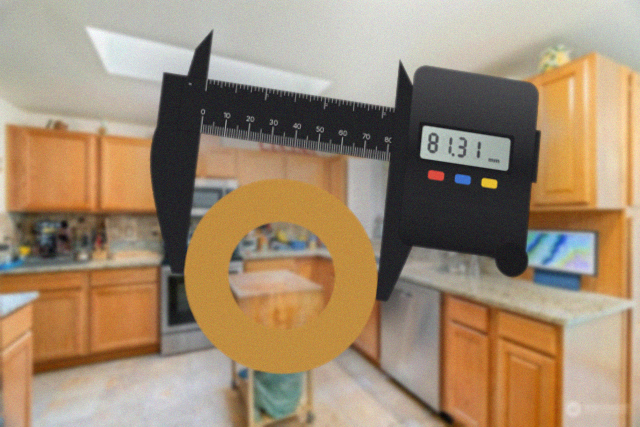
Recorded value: **81.31** mm
